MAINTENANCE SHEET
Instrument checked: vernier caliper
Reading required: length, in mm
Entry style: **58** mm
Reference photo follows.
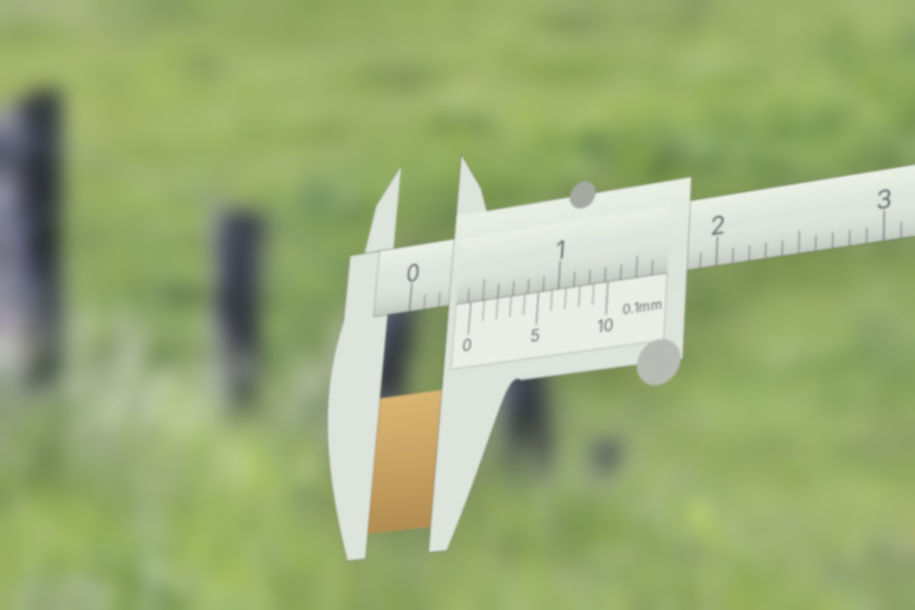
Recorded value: **4.2** mm
